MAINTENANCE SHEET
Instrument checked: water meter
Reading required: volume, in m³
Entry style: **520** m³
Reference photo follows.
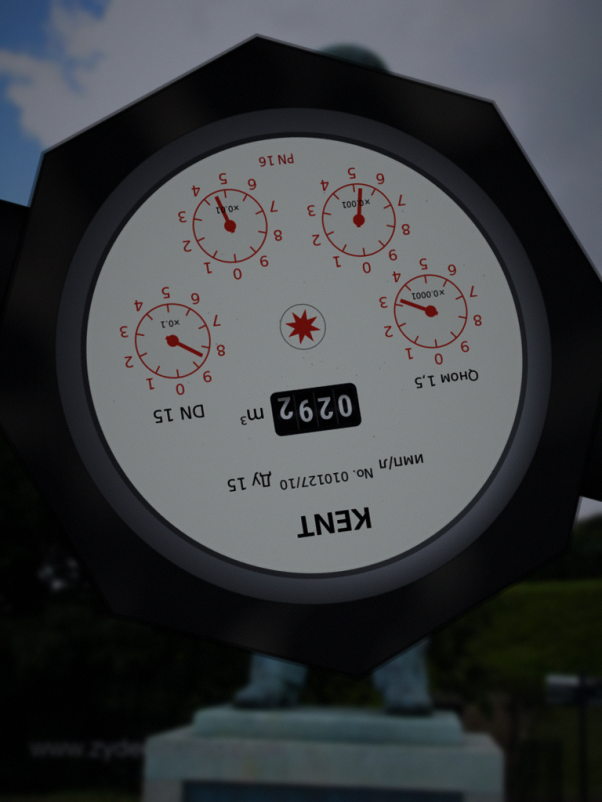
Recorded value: **291.8453** m³
